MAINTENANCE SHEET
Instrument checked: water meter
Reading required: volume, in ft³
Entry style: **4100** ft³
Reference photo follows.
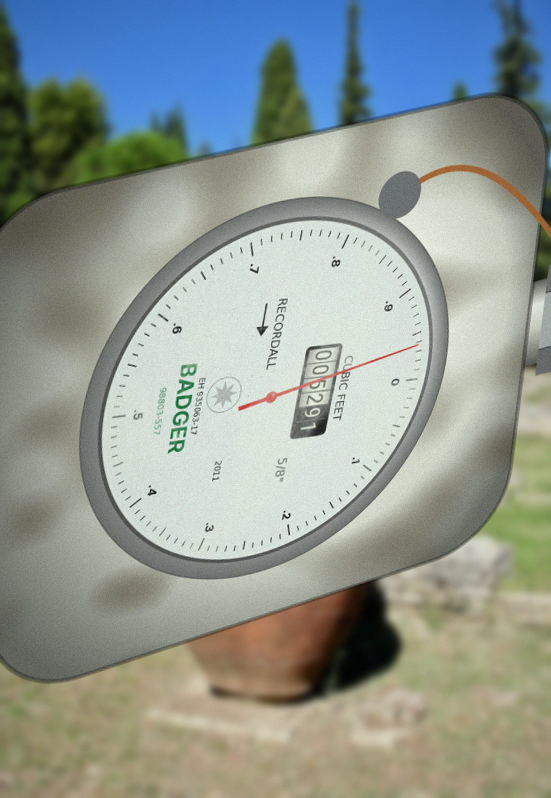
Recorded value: **5290.96** ft³
